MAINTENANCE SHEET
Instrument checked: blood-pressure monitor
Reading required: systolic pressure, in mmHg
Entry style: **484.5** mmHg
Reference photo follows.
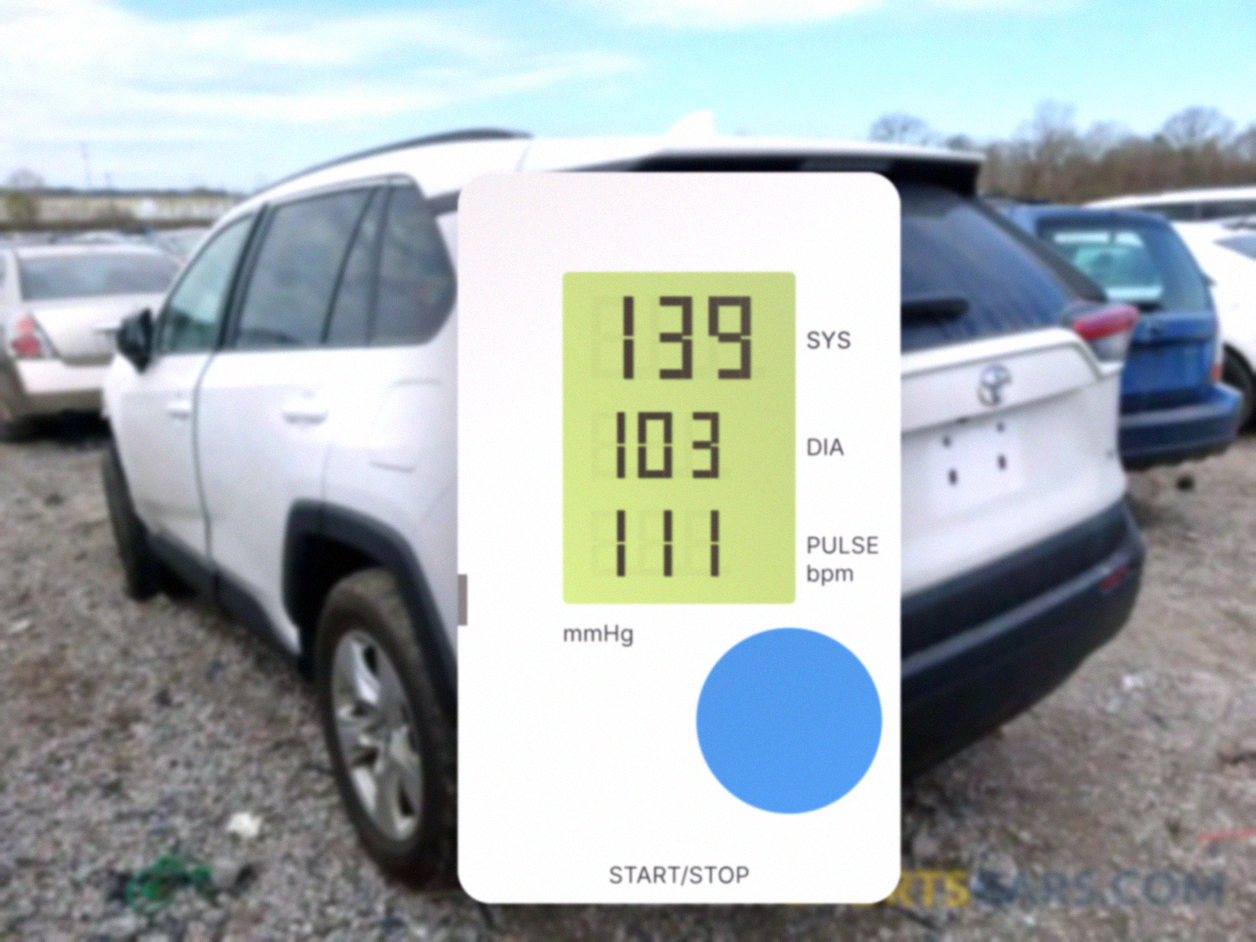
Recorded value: **139** mmHg
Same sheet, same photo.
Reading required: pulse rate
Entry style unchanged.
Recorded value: **111** bpm
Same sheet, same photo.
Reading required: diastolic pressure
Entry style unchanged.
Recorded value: **103** mmHg
